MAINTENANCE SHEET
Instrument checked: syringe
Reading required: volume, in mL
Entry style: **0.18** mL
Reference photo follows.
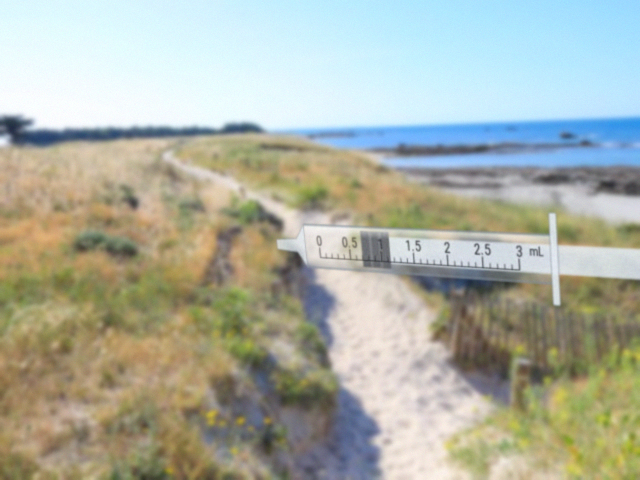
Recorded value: **0.7** mL
